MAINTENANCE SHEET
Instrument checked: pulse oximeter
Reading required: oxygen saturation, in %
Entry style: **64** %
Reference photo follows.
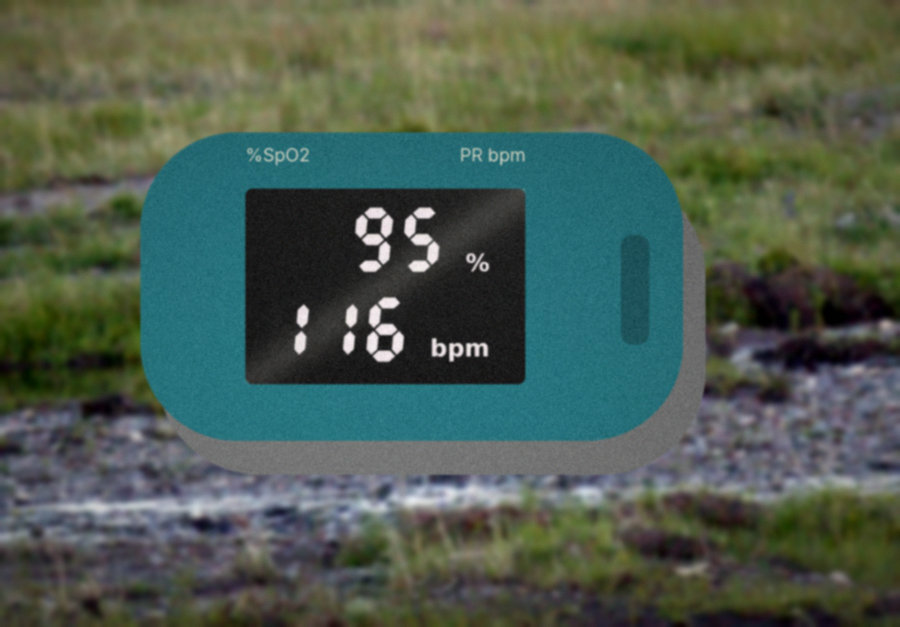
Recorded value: **95** %
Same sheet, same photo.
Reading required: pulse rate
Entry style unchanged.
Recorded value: **116** bpm
